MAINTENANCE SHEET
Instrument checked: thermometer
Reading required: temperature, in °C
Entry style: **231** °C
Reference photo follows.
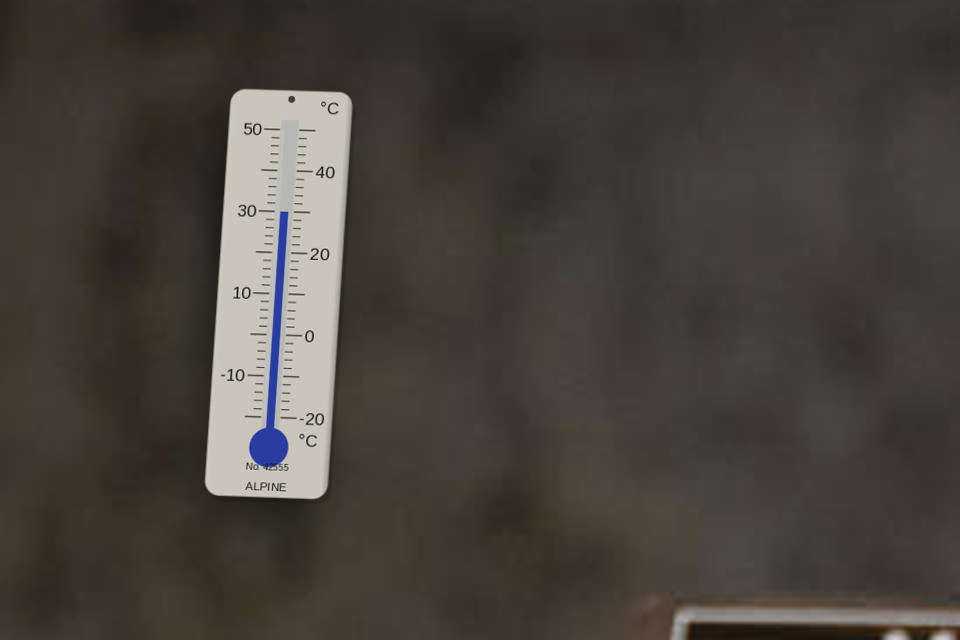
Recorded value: **30** °C
